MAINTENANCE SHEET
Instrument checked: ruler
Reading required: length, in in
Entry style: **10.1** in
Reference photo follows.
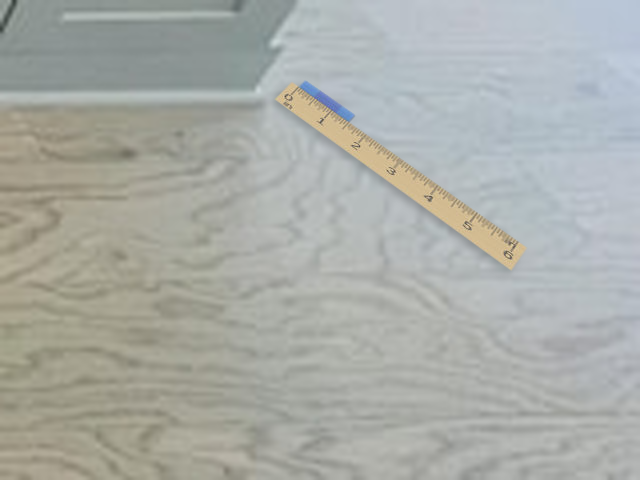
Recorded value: **1.5** in
